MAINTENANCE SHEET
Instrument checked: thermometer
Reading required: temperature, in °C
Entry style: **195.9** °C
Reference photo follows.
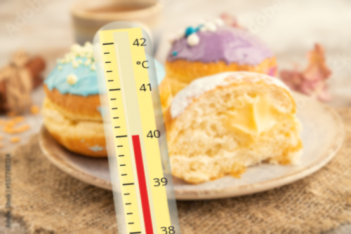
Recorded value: **40** °C
